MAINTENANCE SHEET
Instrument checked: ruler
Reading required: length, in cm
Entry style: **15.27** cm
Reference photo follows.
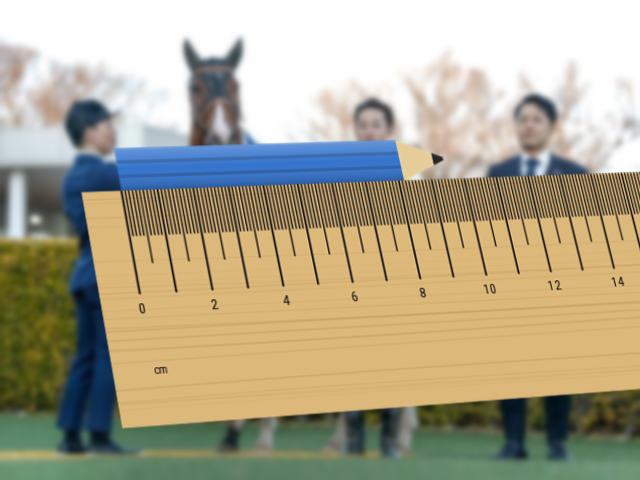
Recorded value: **9.5** cm
